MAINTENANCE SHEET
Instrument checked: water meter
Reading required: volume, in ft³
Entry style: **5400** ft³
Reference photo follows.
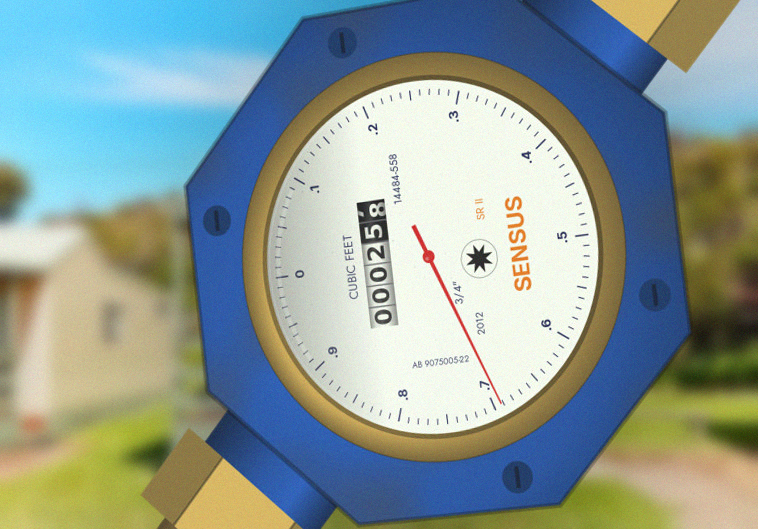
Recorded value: **257.69** ft³
